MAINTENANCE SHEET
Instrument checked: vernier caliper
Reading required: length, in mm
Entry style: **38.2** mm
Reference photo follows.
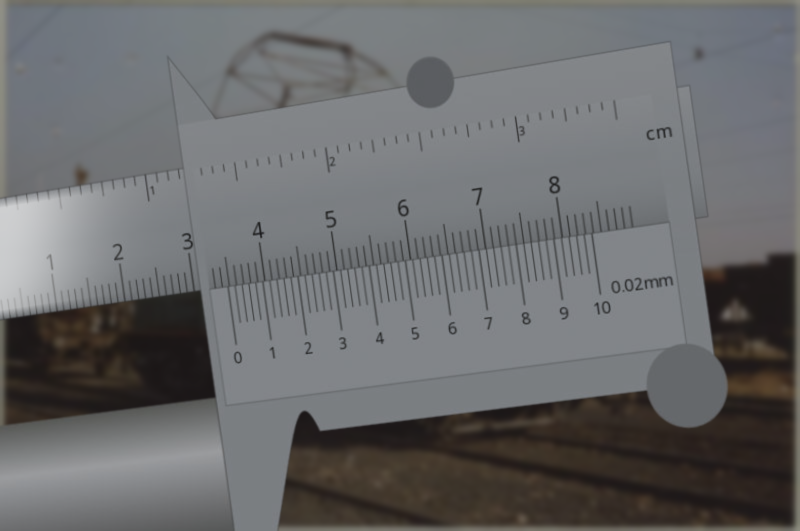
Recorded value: **34.8** mm
